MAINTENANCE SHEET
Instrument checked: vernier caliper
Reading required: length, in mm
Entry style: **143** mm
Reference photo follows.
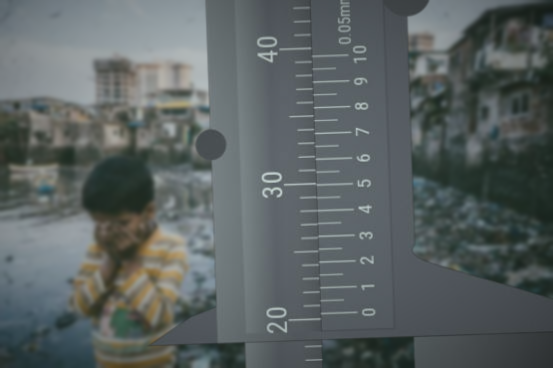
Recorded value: **20.4** mm
